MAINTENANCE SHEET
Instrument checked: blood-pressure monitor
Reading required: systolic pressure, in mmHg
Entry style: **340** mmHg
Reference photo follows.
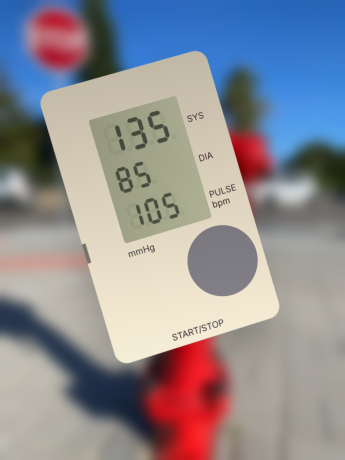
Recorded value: **135** mmHg
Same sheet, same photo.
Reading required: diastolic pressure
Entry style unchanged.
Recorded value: **85** mmHg
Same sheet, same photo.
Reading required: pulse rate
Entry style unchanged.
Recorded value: **105** bpm
